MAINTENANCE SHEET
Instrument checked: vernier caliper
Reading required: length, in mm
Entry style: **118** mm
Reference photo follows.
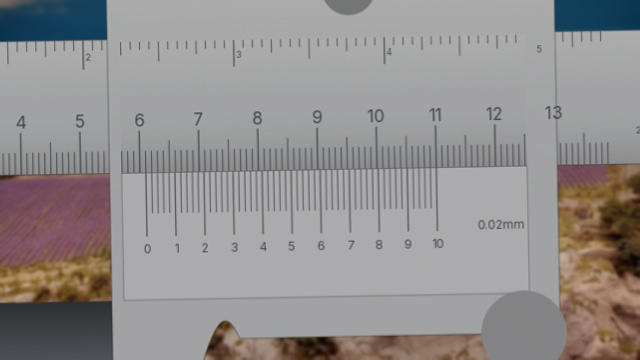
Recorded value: **61.0** mm
